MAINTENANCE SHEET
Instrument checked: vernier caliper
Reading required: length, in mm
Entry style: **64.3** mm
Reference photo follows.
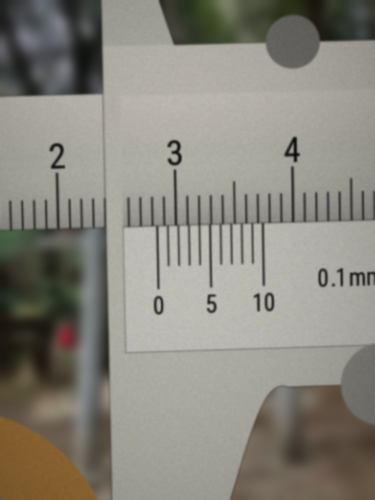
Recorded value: **28.4** mm
